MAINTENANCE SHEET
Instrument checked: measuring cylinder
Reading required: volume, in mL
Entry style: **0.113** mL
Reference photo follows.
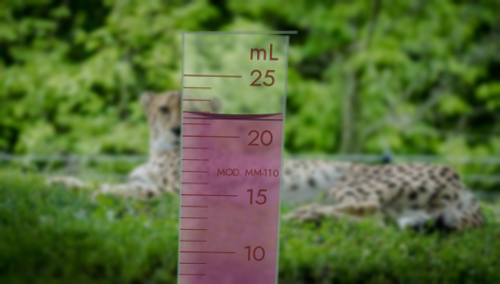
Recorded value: **21.5** mL
